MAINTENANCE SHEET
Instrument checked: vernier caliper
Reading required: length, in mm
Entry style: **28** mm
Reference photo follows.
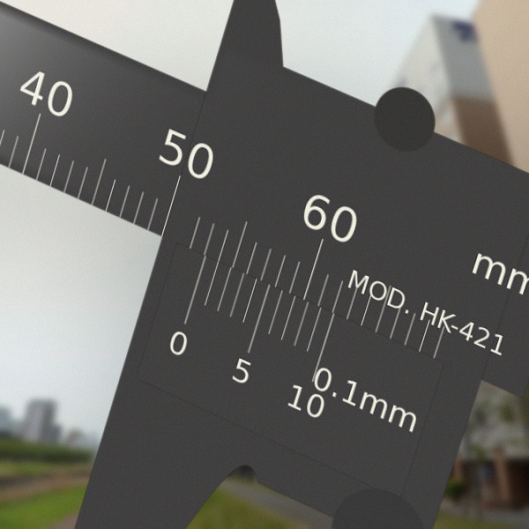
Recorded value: **53.1** mm
